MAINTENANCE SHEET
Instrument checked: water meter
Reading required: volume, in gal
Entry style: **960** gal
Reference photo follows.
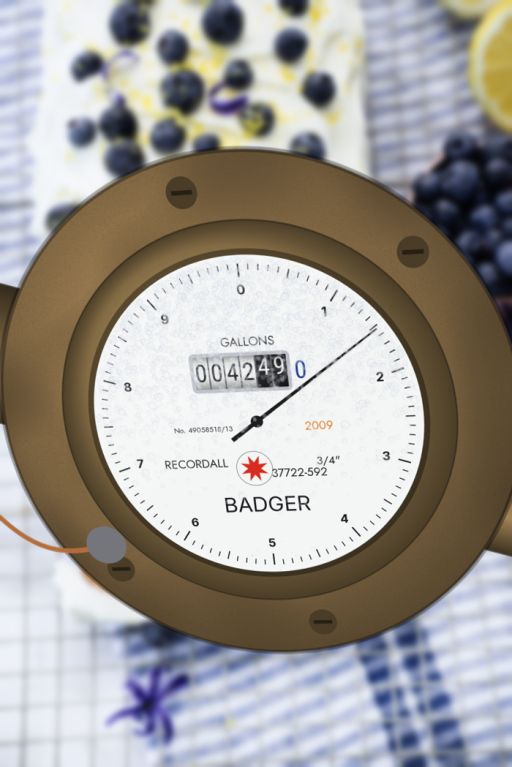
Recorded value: **42491.5** gal
